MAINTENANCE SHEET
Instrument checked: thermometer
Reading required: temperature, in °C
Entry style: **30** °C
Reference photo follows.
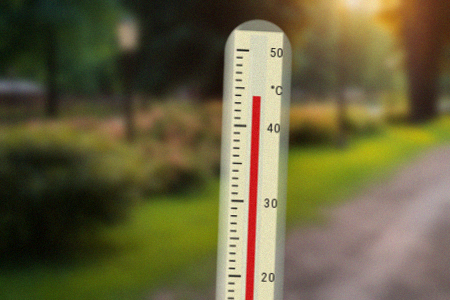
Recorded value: **44** °C
